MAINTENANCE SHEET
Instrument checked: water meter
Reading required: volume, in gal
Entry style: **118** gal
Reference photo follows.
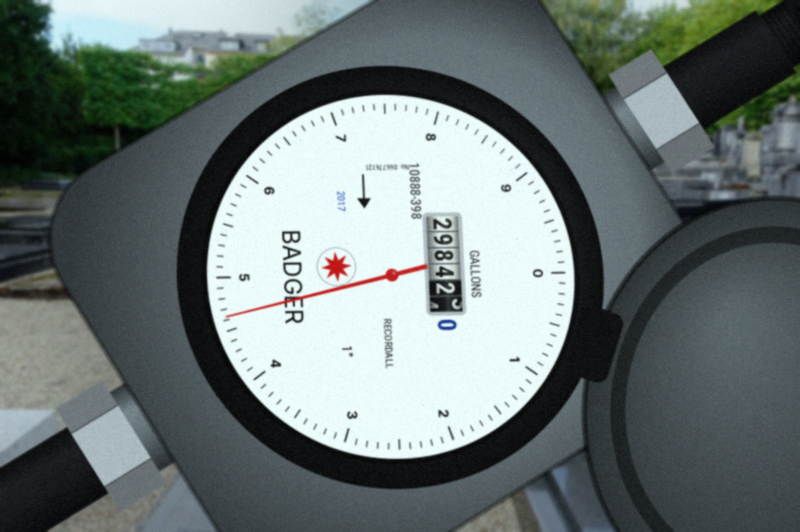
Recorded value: **2984234.6** gal
